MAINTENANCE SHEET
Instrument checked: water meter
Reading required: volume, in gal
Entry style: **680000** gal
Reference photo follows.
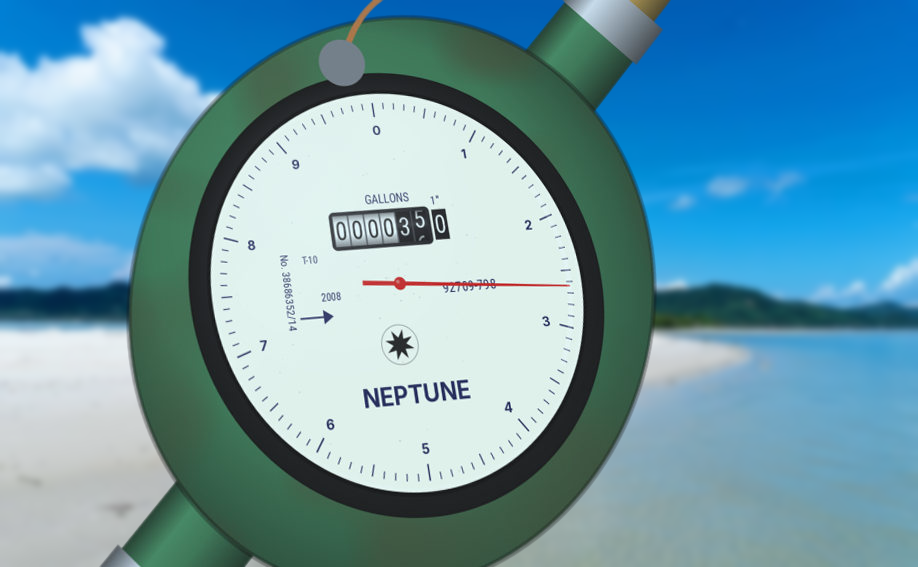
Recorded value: **352.6** gal
